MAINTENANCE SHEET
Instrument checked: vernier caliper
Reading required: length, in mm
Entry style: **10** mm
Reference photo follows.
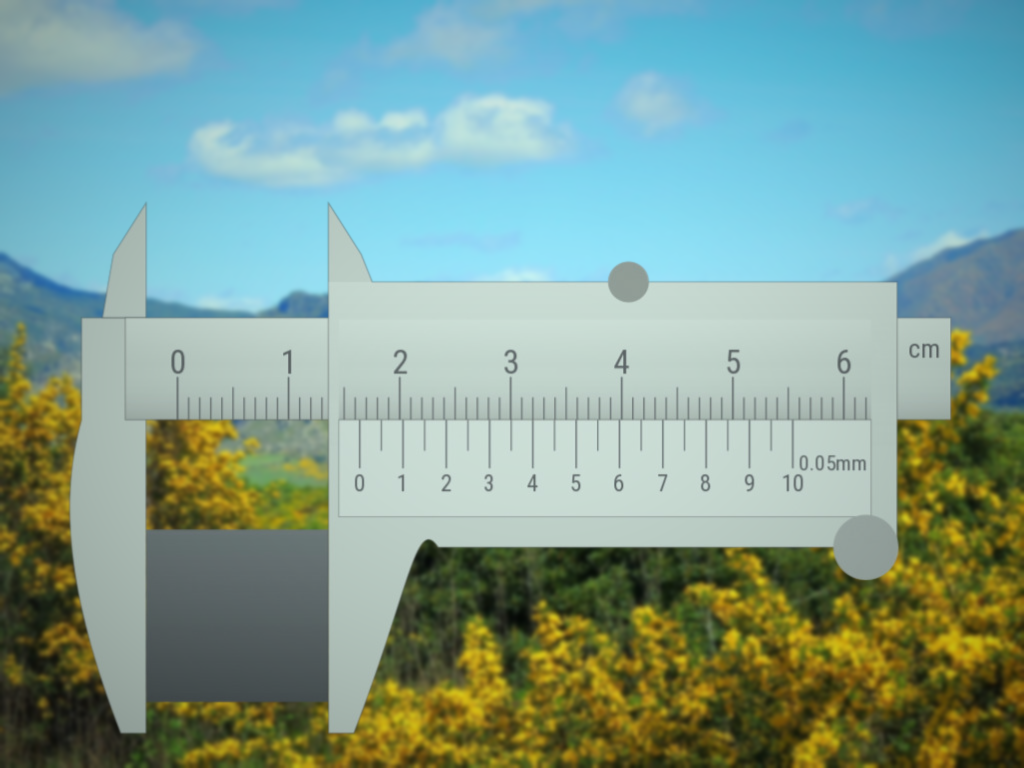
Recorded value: **16.4** mm
